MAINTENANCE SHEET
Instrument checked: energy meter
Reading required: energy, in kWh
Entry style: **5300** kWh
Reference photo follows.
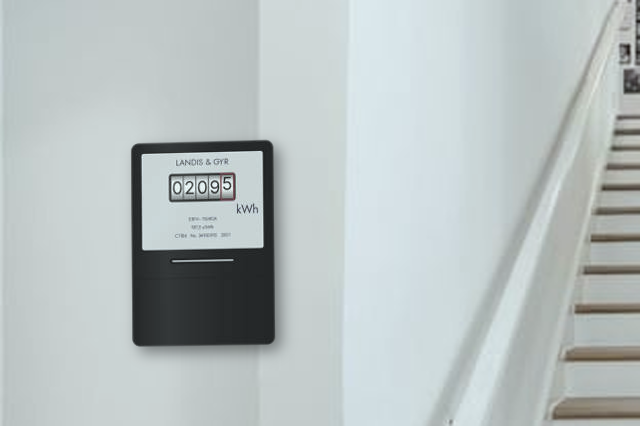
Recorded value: **209.5** kWh
